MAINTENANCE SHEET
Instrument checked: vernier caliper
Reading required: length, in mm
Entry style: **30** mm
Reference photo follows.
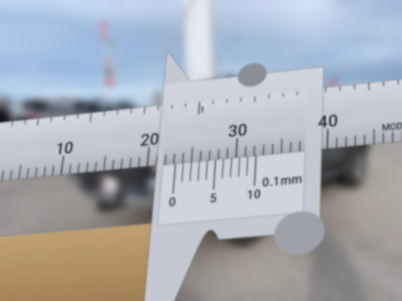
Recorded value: **23.2** mm
